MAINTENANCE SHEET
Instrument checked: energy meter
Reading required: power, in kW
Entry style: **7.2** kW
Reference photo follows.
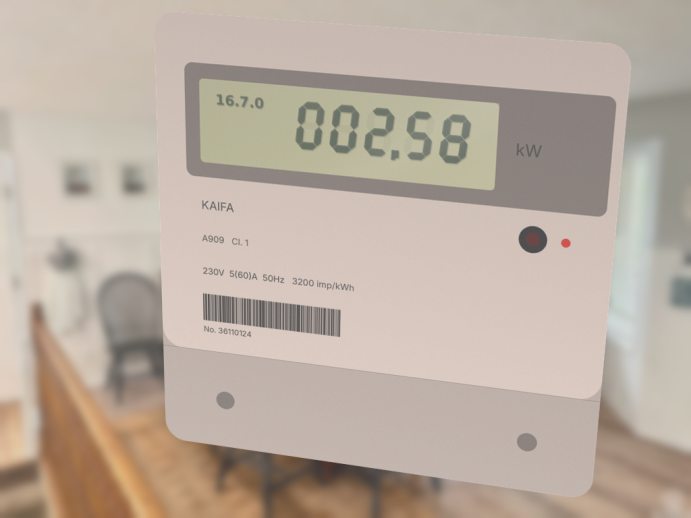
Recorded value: **2.58** kW
